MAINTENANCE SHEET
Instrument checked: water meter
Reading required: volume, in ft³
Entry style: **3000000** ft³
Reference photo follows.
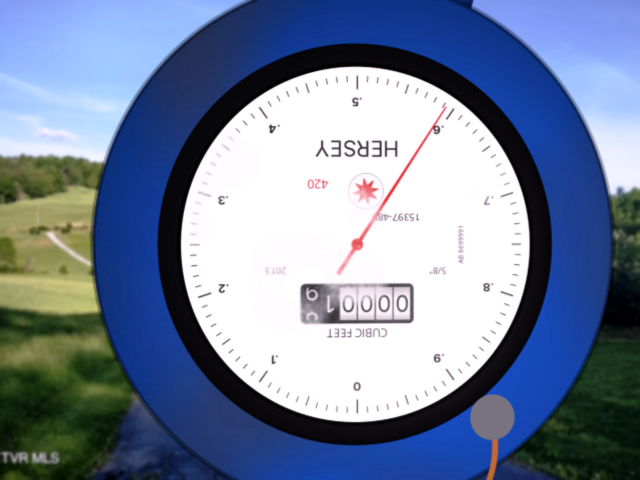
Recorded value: **18.59** ft³
